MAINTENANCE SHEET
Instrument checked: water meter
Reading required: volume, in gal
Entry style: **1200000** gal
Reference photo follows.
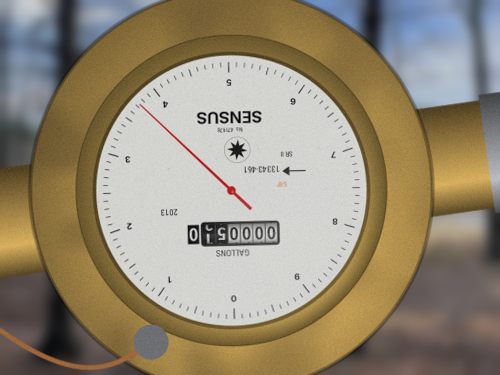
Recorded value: **513.7** gal
